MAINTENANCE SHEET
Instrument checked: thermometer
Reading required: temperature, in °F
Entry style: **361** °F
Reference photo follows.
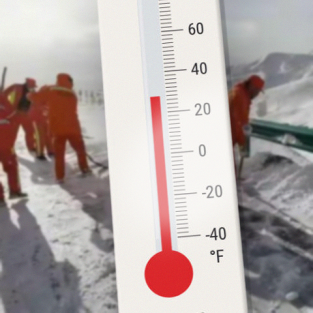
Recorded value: **28** °F
